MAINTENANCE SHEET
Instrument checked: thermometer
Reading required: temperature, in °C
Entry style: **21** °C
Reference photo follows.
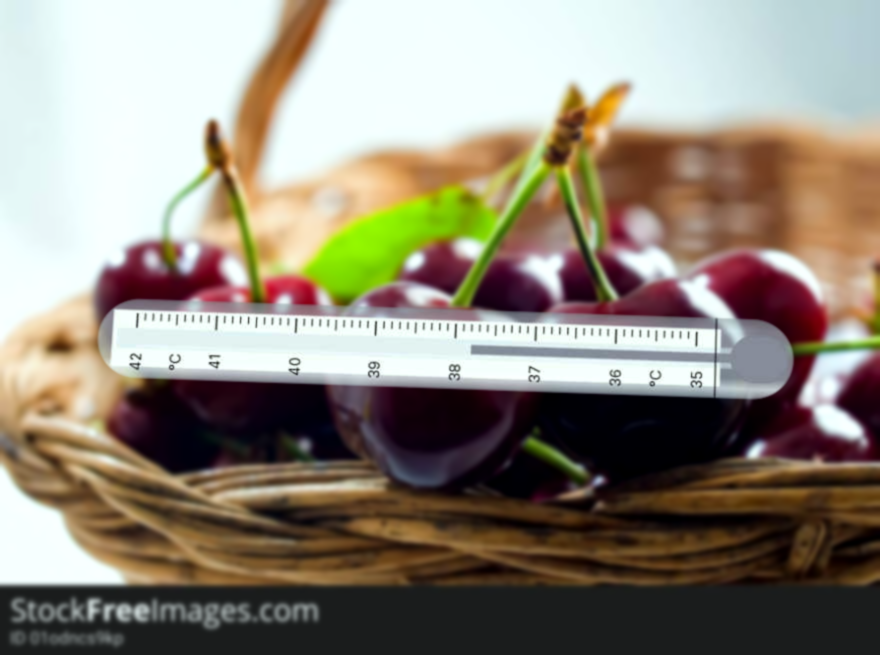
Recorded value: **37.8** °C
